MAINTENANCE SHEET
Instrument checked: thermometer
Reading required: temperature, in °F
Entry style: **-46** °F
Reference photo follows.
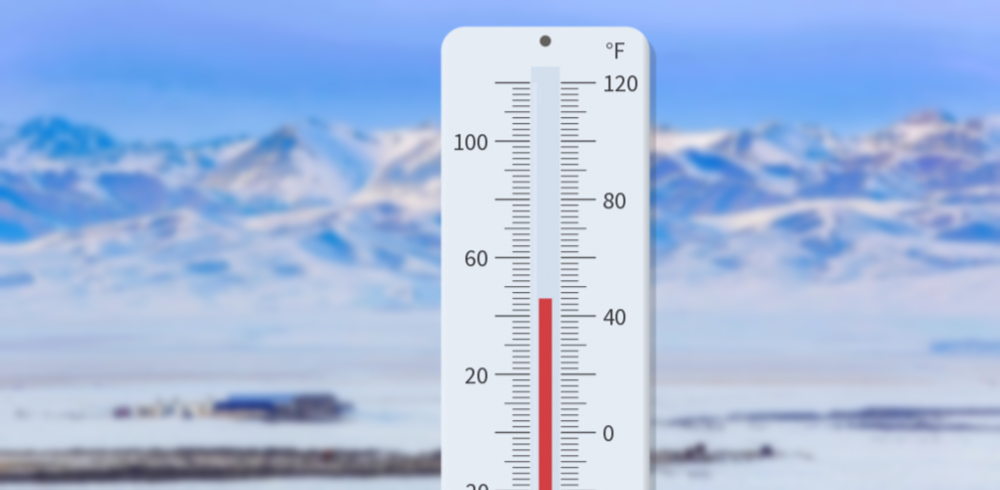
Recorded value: **46** °F
